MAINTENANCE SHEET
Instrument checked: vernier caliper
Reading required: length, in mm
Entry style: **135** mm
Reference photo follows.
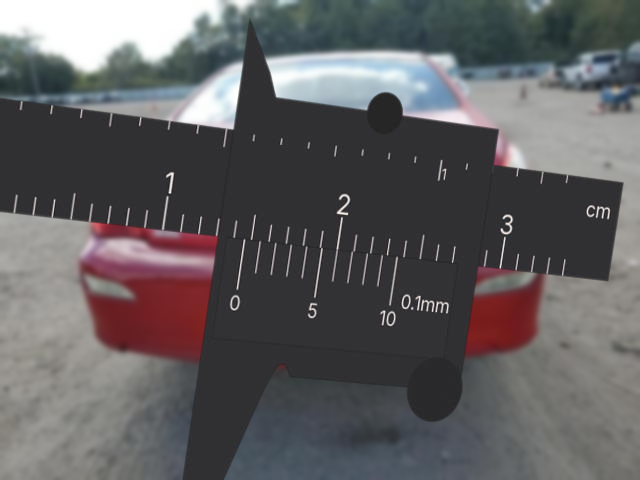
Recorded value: **14.6** mm
